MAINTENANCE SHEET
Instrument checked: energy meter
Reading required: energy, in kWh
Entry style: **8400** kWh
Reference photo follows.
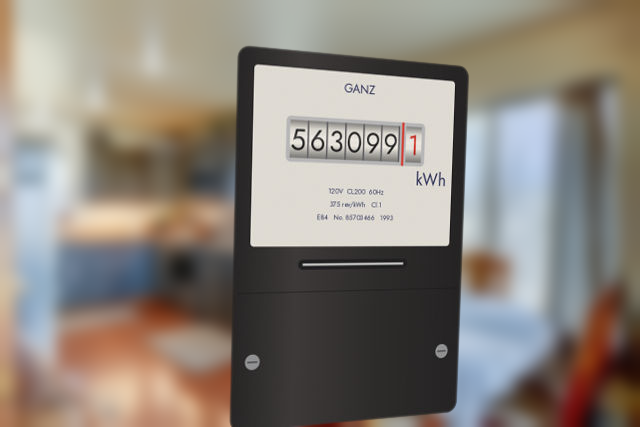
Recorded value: **563099.1** kWh
